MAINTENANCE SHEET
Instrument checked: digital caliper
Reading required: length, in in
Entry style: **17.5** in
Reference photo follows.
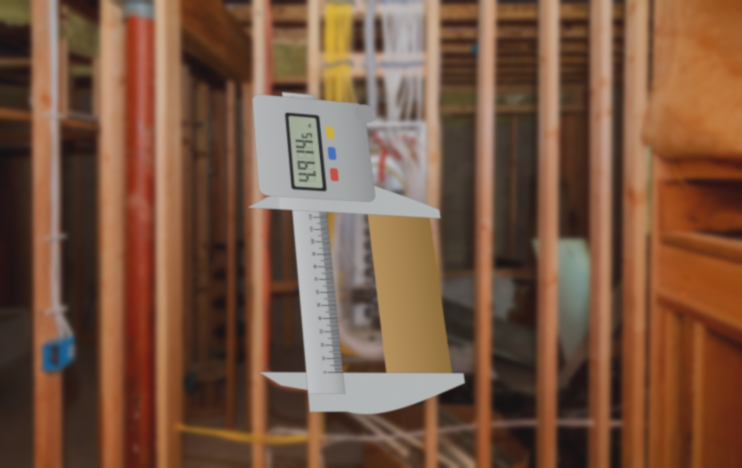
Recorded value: **4.9145** in
